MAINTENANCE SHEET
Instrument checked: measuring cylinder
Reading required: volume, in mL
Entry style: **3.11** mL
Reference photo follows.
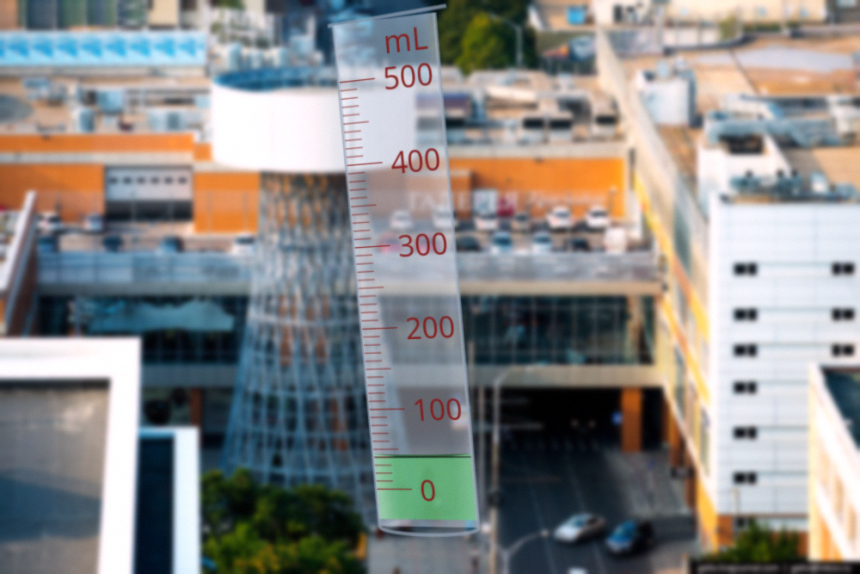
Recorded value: **40** mL
